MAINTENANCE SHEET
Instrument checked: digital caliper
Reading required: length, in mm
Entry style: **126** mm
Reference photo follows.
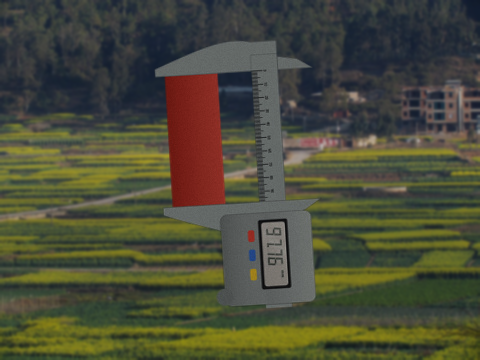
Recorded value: **97.76** mm
